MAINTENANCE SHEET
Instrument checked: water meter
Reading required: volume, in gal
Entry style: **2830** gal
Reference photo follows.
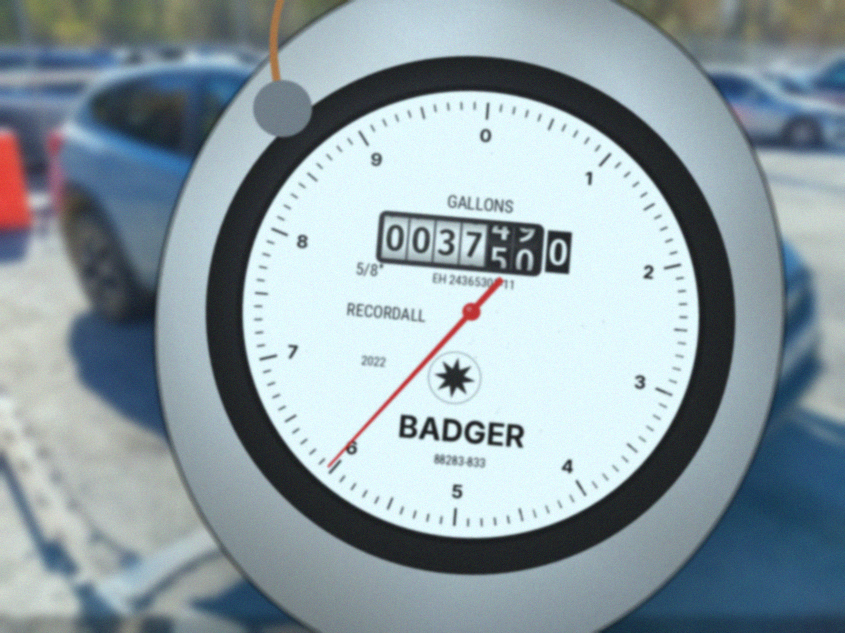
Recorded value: **37496.0** gal
